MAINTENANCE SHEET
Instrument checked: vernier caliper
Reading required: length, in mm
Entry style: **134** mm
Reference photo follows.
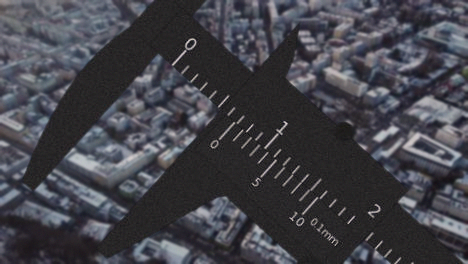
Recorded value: **6.8** mm
